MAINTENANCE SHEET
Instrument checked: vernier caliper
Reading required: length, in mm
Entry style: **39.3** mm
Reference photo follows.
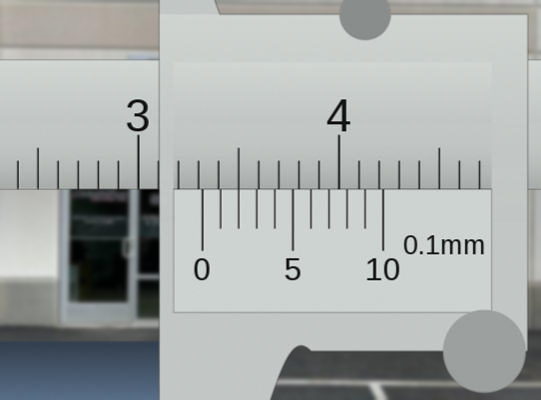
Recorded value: **33.2** mm
